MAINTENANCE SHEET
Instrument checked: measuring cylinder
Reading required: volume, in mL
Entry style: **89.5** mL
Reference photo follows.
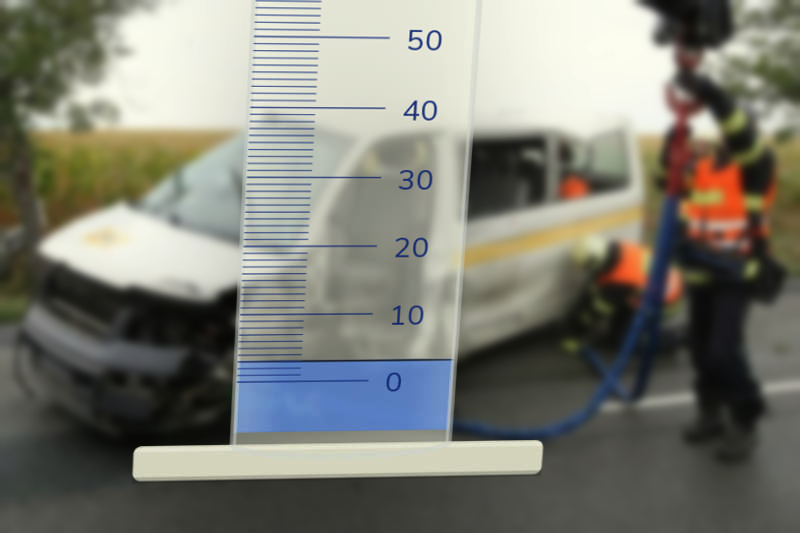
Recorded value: **3** mL
